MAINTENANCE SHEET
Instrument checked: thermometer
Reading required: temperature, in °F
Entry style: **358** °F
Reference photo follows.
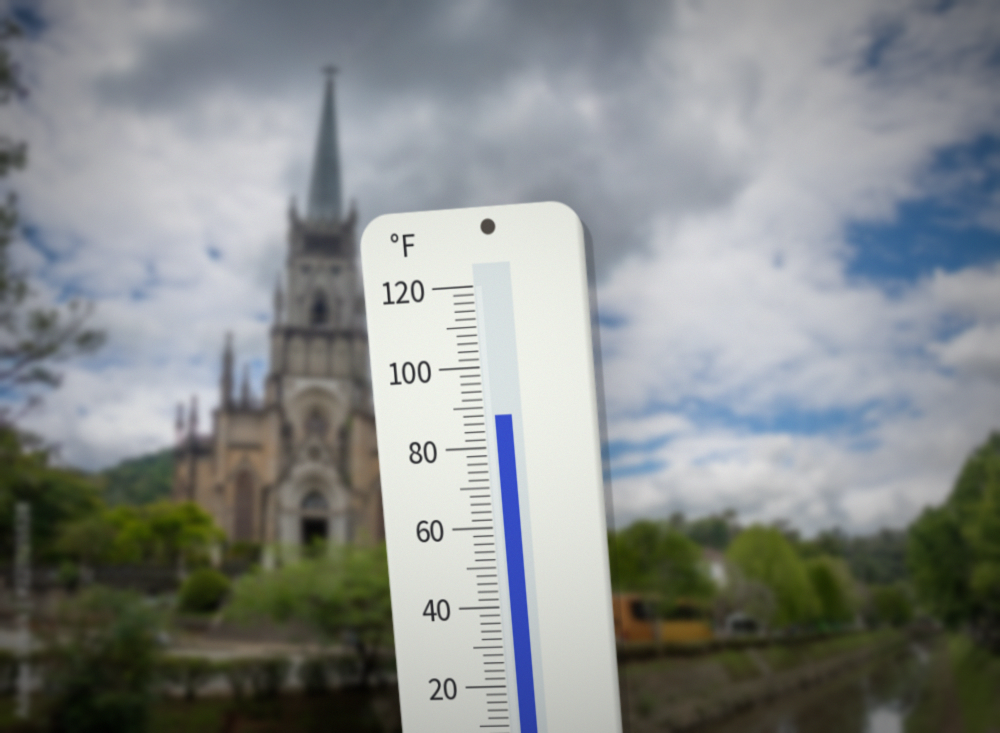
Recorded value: **88** °F
